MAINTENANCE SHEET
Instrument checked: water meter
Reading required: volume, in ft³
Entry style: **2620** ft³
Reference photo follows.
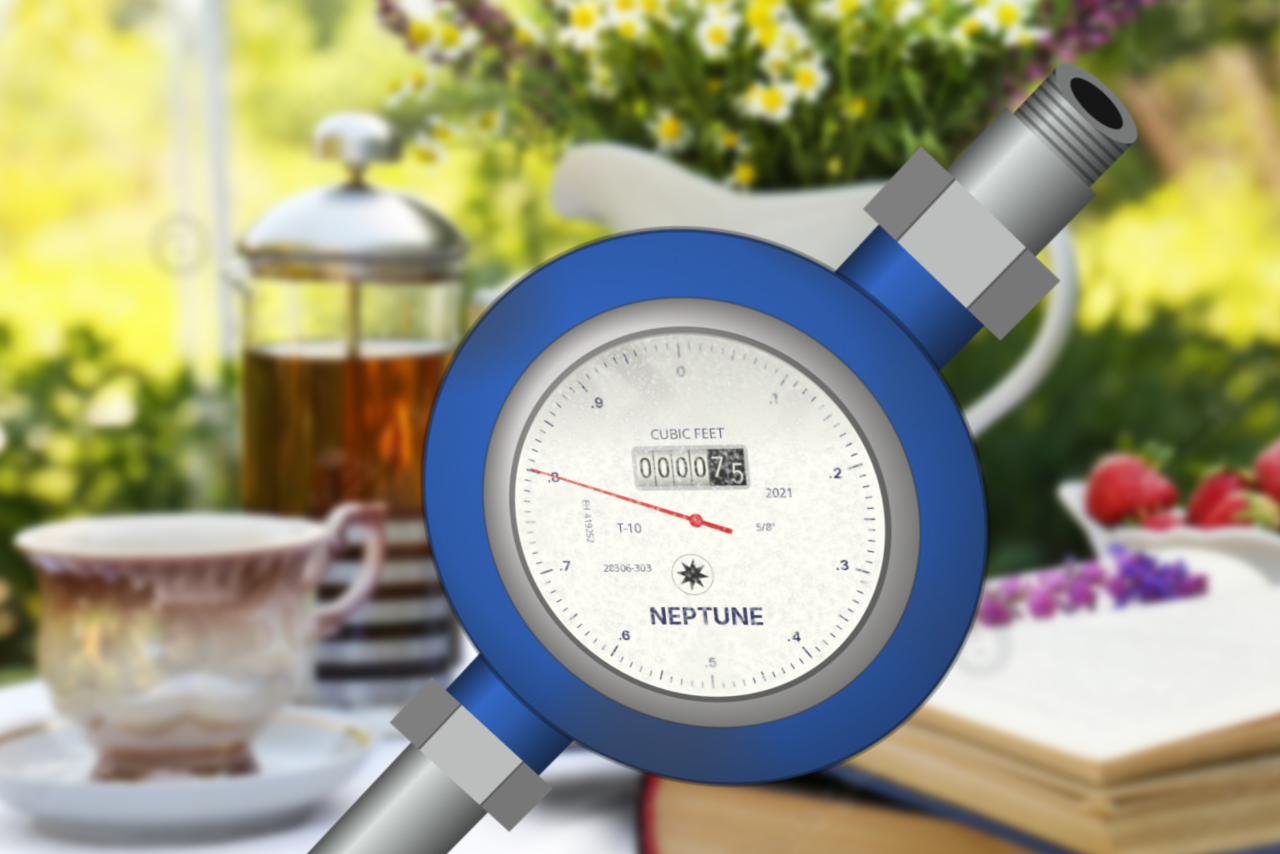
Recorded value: **74.80** ft³
